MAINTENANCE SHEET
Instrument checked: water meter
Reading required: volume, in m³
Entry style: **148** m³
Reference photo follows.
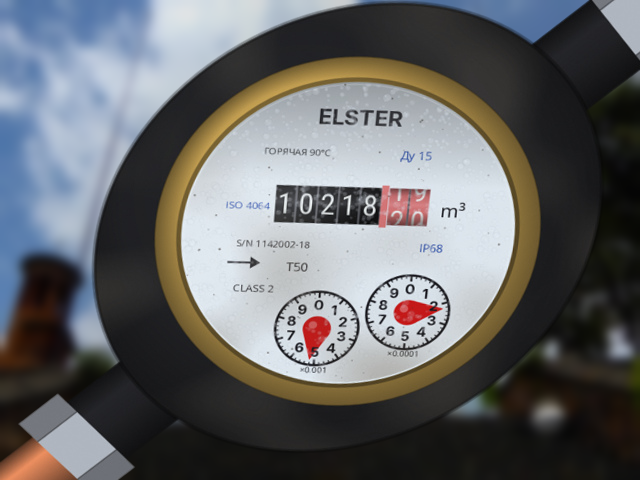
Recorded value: **10218.1952** m³
